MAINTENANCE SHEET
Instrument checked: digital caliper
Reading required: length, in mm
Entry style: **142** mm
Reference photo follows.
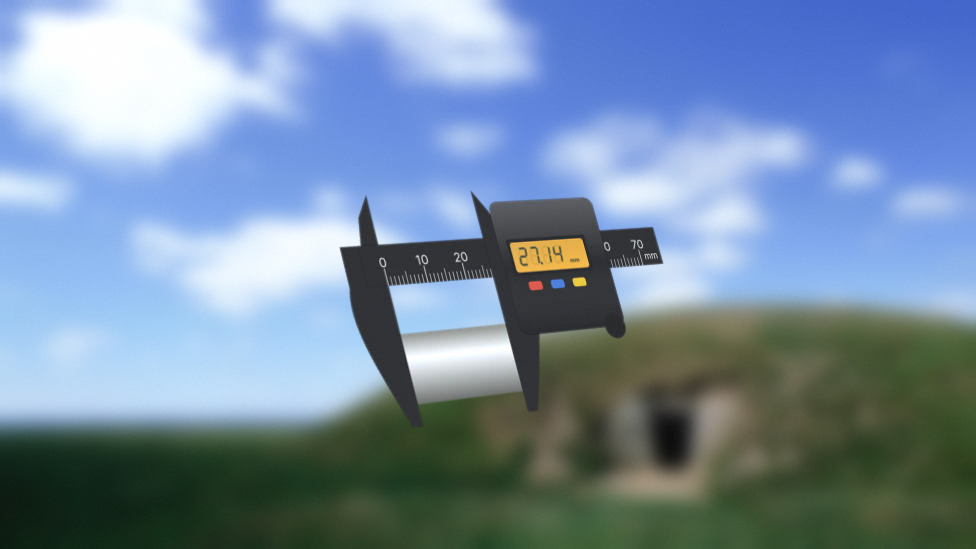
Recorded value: **27.14** mm
